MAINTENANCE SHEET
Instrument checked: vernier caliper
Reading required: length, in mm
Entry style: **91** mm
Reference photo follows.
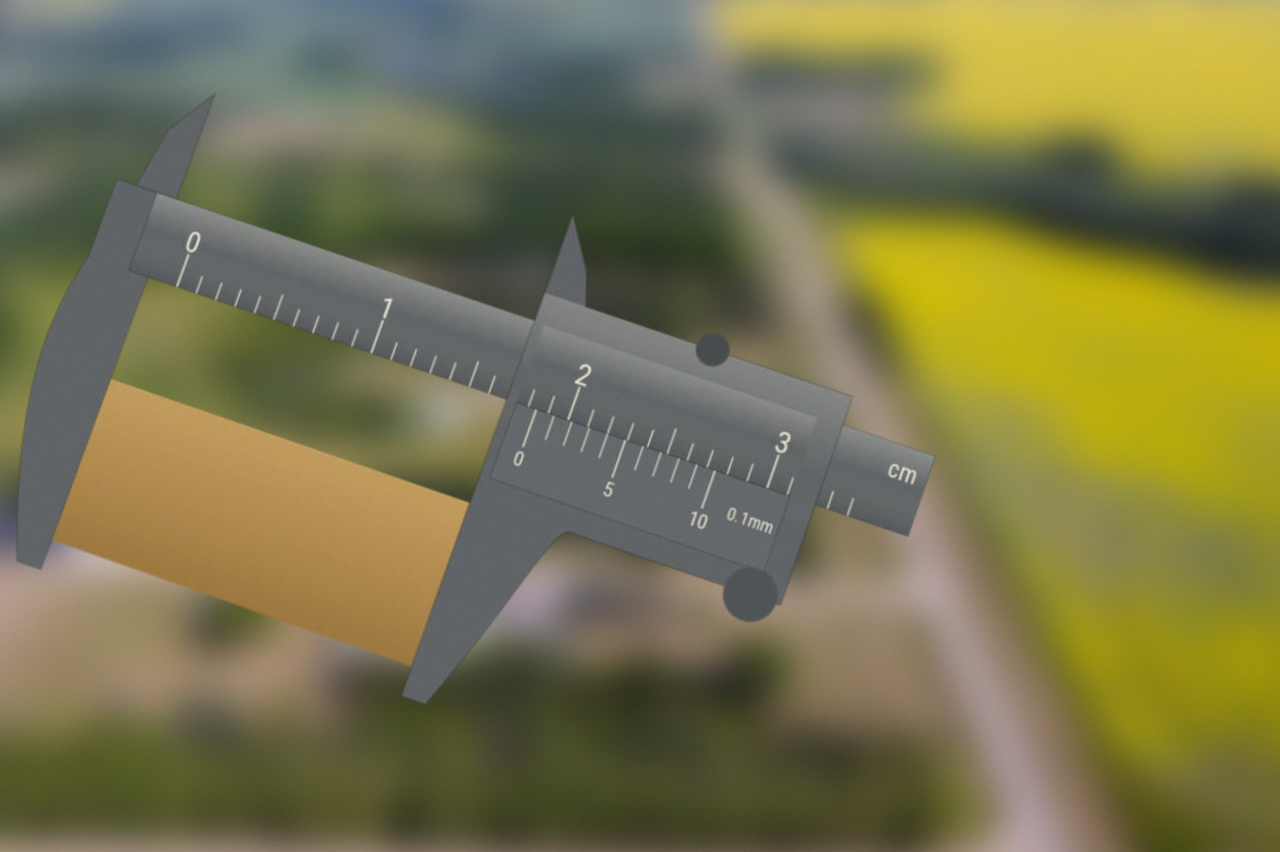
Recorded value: **18.4** mm
